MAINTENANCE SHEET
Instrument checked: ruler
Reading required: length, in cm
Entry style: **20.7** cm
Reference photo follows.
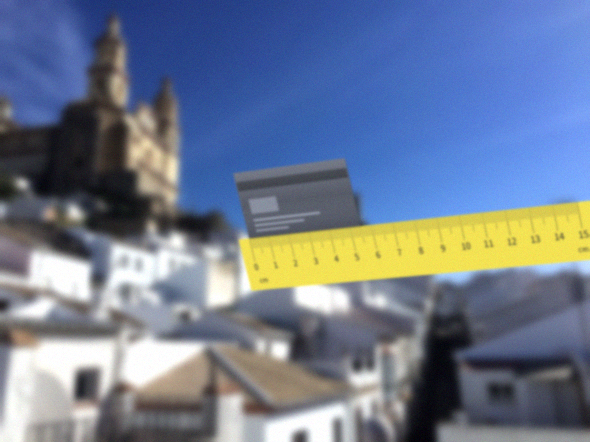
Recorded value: **5.5** cm
